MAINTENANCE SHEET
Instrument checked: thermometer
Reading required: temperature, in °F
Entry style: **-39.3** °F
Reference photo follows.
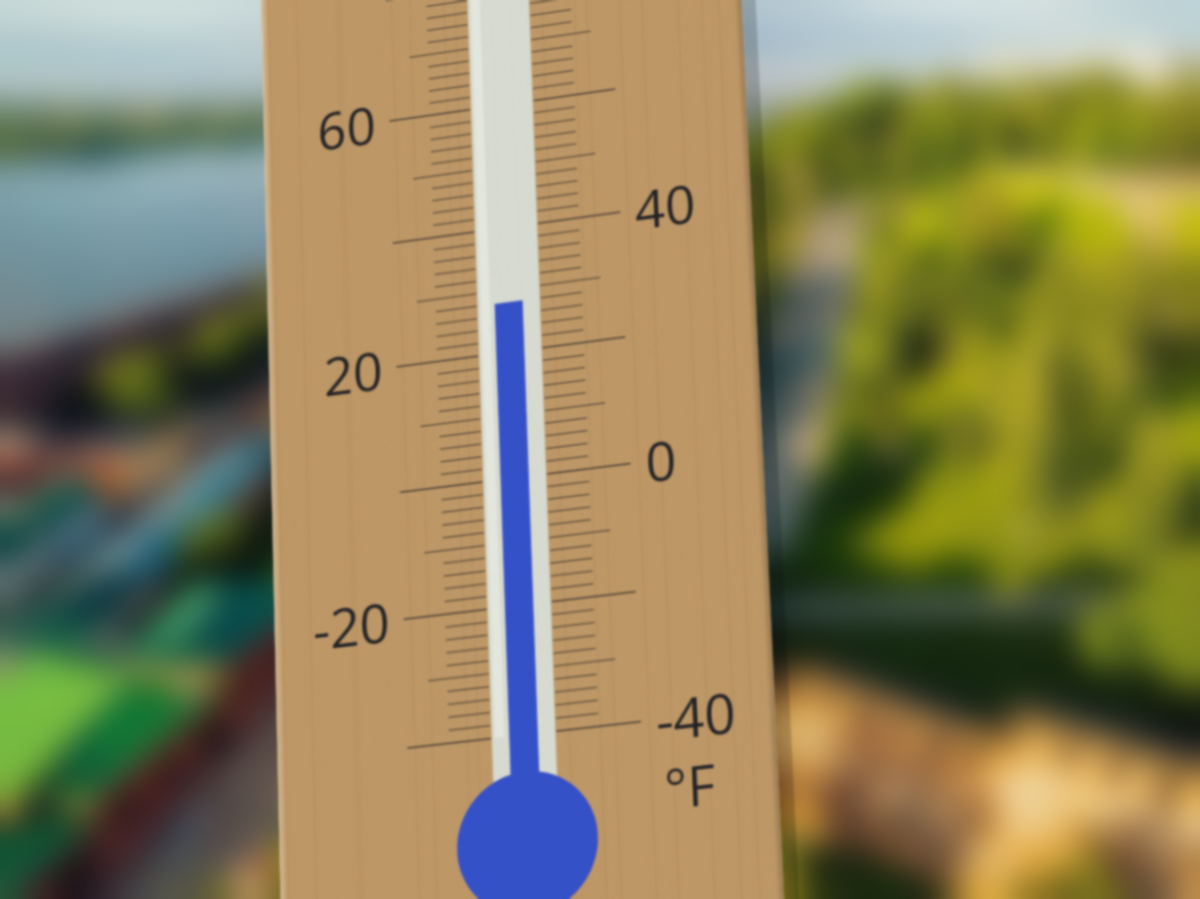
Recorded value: **28** °F
